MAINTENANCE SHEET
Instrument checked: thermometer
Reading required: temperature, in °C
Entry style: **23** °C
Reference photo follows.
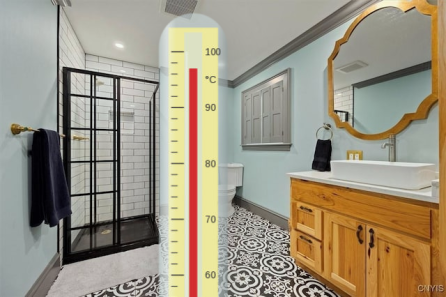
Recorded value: **97** °C
